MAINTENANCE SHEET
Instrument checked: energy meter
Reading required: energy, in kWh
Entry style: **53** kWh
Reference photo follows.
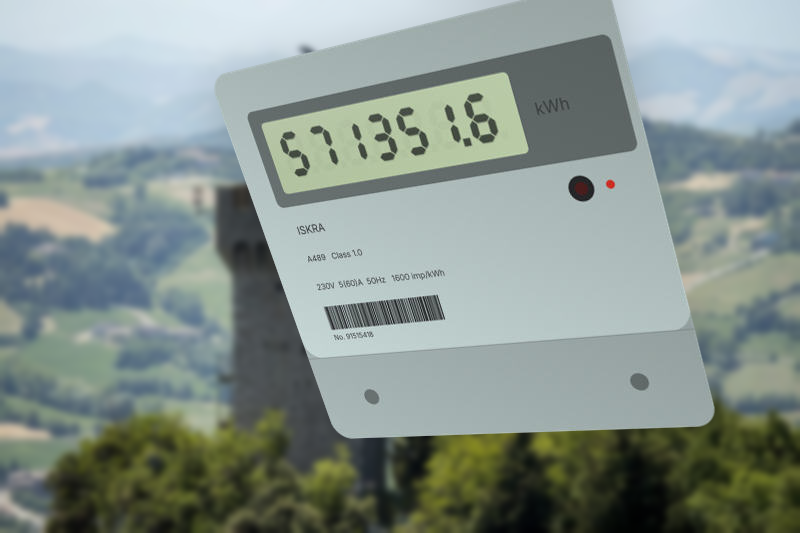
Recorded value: **571351.6** kWh
